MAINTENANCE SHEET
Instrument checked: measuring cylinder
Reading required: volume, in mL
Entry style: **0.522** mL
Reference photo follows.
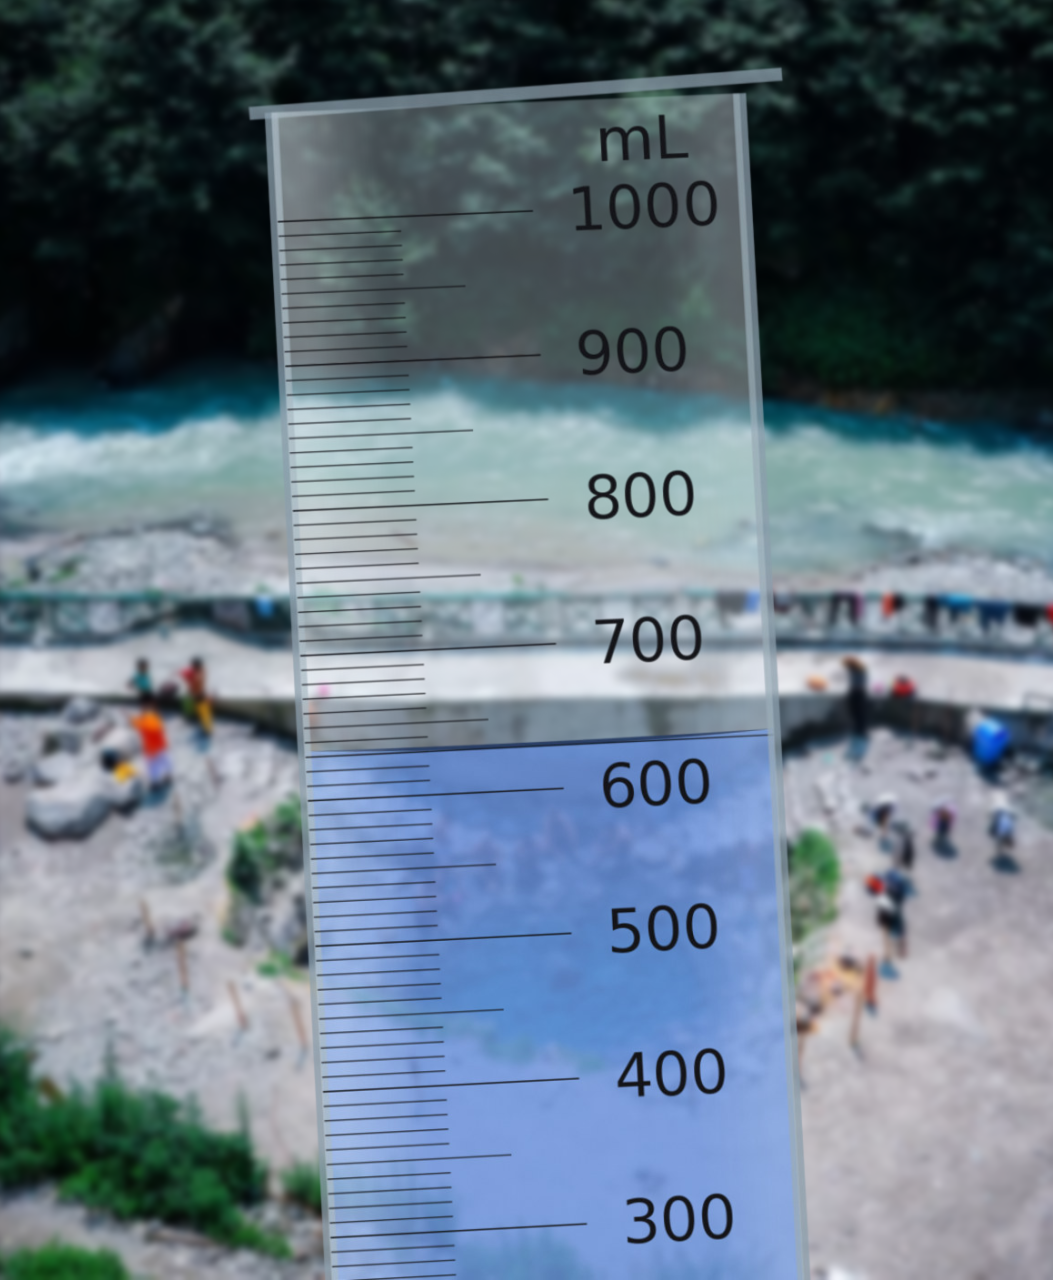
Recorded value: **630** mL
